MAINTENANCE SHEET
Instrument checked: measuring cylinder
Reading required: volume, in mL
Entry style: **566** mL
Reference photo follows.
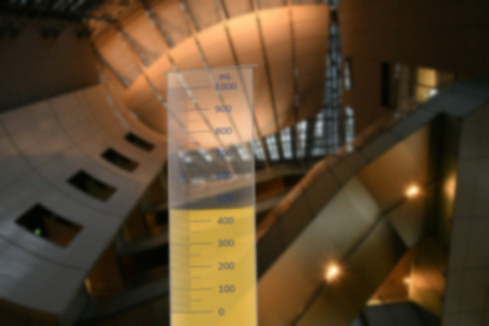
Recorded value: **450** mL
